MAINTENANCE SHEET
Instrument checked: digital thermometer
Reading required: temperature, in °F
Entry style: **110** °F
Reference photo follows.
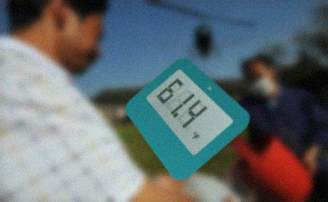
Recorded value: **61.4** °F
